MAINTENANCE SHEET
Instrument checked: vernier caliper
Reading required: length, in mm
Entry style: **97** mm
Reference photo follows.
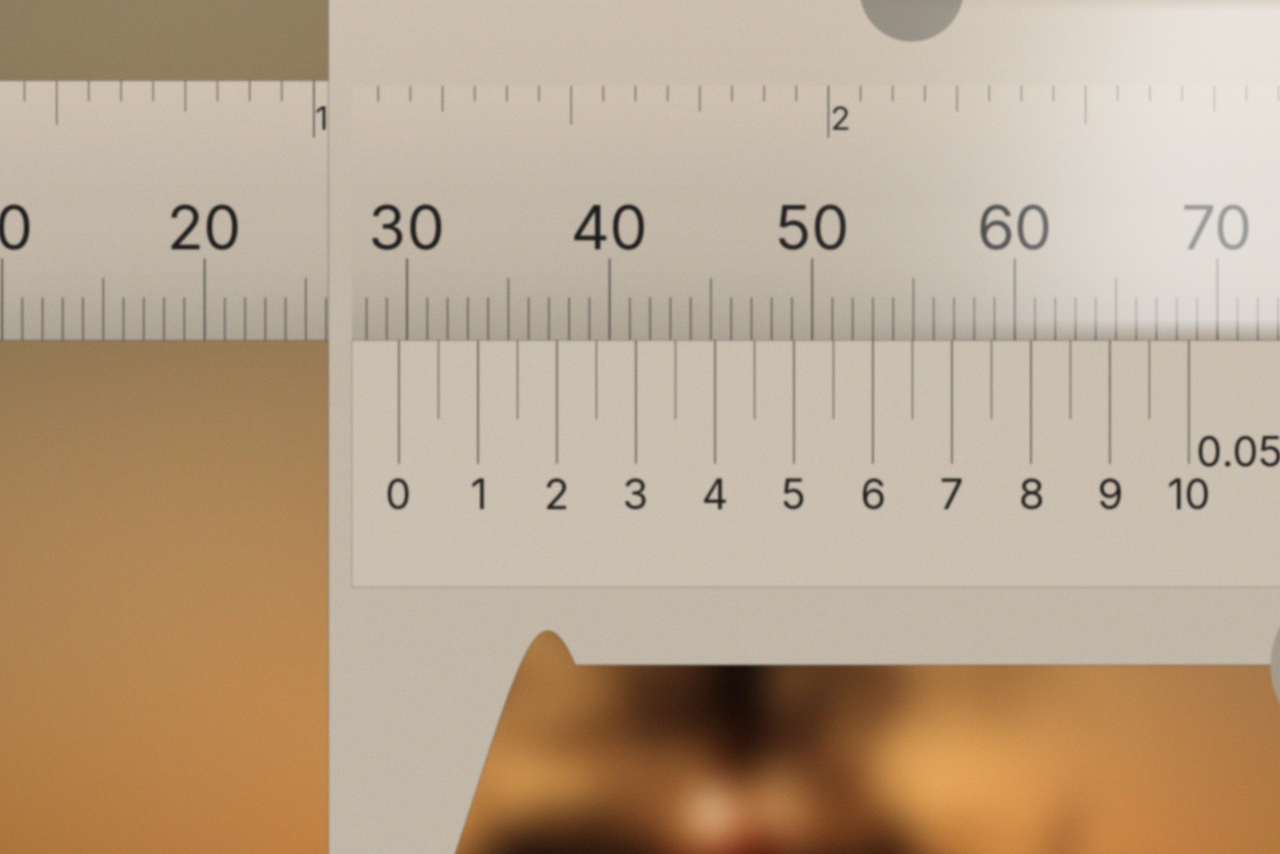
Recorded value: **29.6** mm
